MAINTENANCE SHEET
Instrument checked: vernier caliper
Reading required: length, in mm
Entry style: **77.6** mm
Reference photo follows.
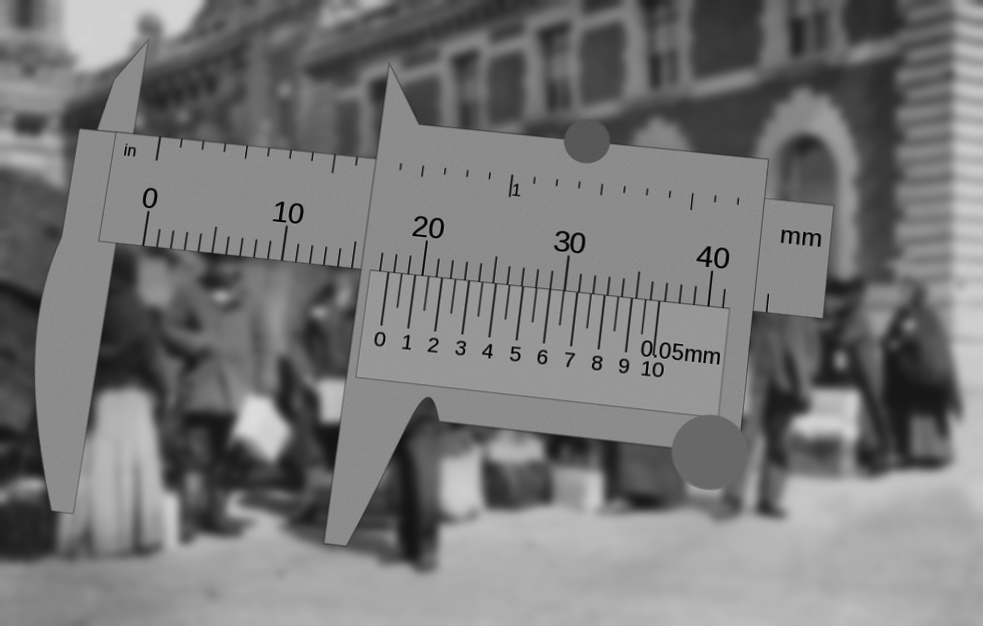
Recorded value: **17.6** mm
